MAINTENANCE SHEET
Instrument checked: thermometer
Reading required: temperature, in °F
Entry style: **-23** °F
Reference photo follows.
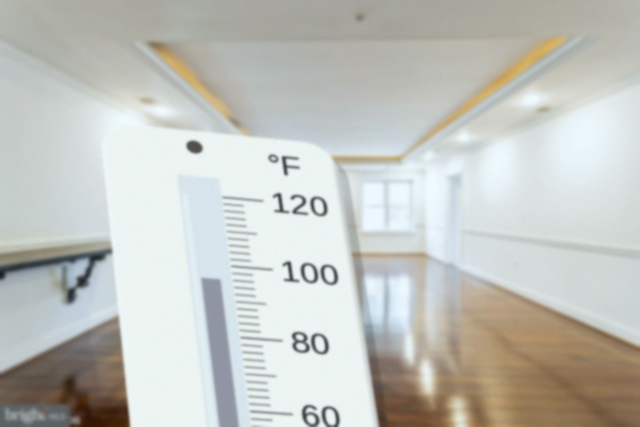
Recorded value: **96** °F
